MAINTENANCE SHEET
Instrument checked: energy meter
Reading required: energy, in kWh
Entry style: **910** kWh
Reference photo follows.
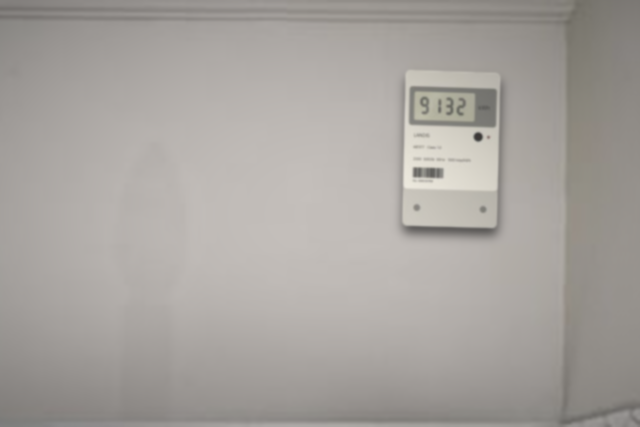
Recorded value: **9132** kWh
